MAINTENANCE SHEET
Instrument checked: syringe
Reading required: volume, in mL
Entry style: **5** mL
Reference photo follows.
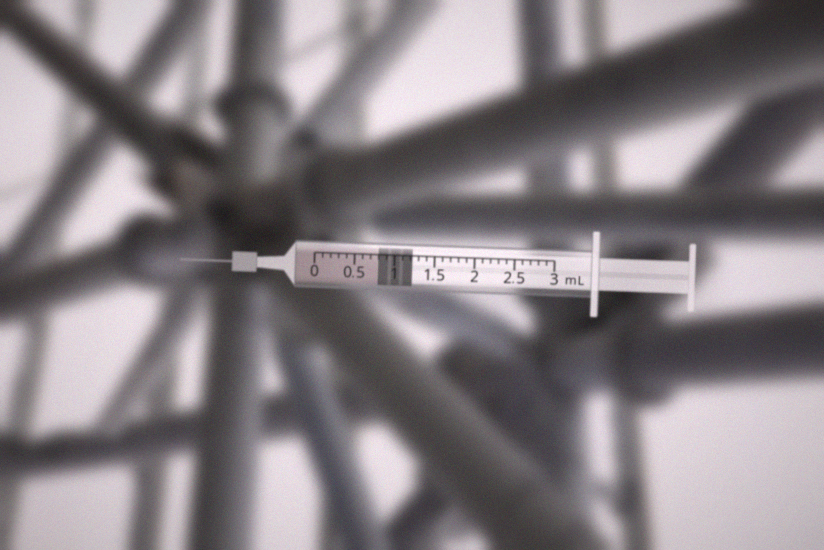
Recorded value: **0.8** mL
